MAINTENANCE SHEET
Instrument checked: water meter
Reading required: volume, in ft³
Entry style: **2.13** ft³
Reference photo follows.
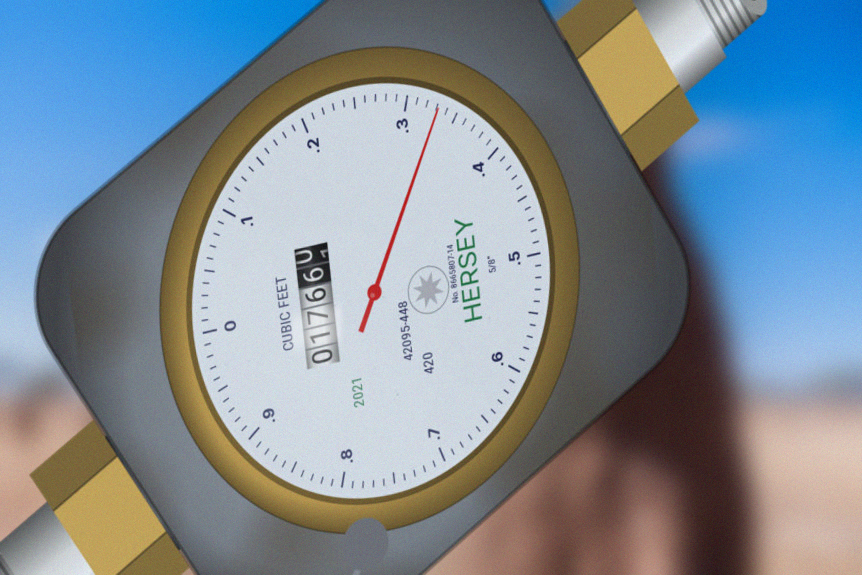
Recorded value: **17660.33** ft³
